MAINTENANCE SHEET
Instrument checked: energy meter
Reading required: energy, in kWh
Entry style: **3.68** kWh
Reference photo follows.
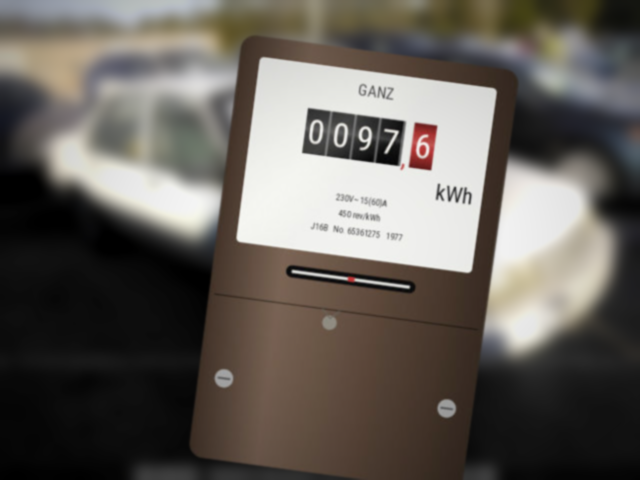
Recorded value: **97.6** kWh
